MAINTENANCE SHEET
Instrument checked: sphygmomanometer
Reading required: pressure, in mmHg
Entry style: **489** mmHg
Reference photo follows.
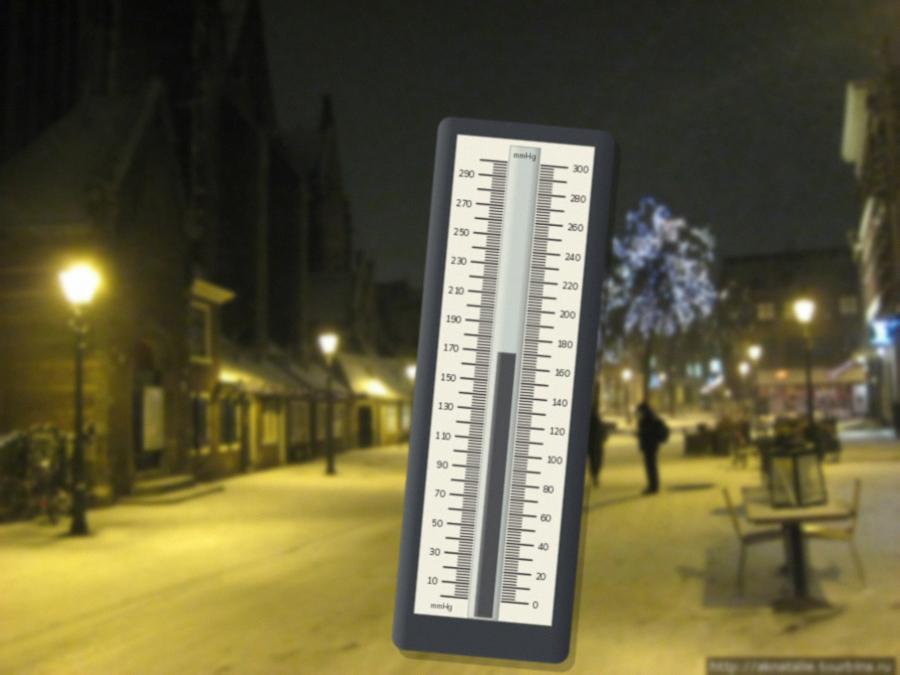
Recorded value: **170** mmHg
